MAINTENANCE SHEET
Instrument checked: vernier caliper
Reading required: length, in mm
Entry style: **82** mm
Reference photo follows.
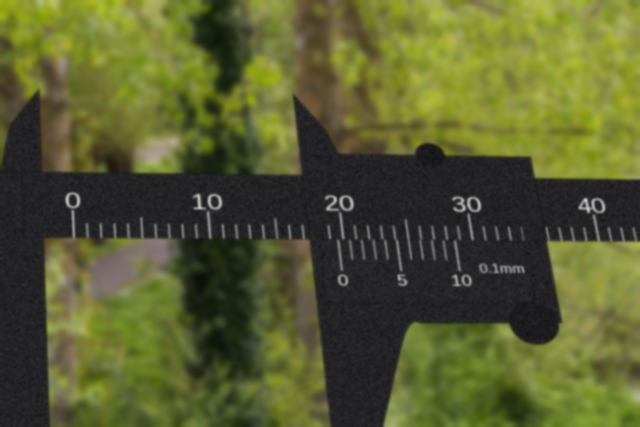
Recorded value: **19.6** mm
